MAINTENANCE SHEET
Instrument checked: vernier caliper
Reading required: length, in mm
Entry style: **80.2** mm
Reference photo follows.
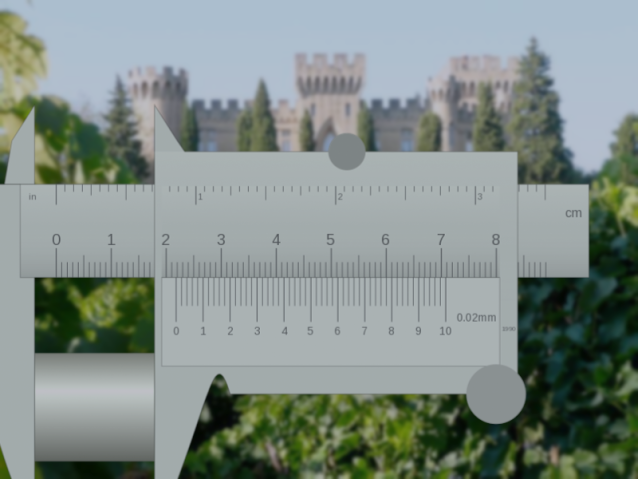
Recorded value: **21.8** mm
